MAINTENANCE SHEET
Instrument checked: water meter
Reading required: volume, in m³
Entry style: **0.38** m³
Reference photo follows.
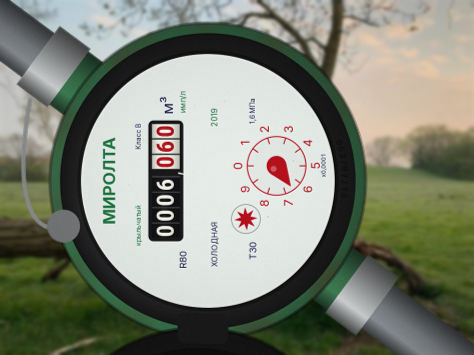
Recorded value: **6.0606** m³
